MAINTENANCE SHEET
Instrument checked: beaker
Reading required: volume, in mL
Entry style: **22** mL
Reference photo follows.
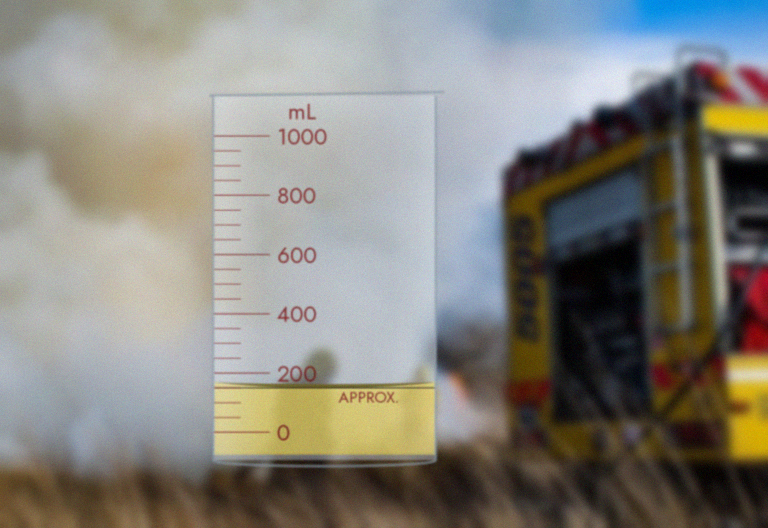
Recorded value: **150** mL
